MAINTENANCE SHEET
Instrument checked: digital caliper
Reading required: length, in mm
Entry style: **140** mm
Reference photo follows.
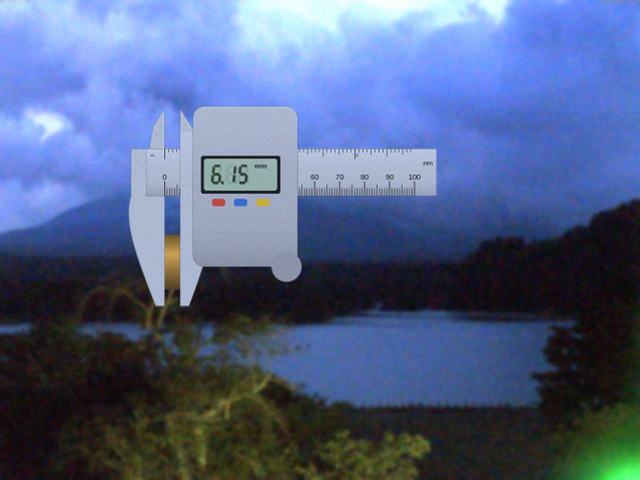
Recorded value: **6.15** mm
